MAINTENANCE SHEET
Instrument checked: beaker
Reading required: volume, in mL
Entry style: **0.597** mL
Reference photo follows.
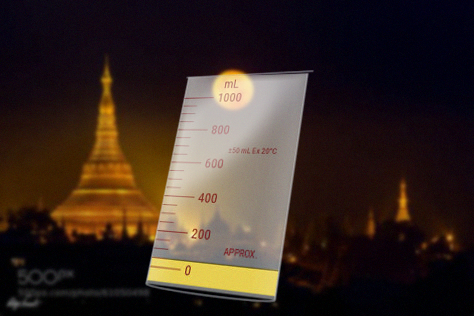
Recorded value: **50** mL
